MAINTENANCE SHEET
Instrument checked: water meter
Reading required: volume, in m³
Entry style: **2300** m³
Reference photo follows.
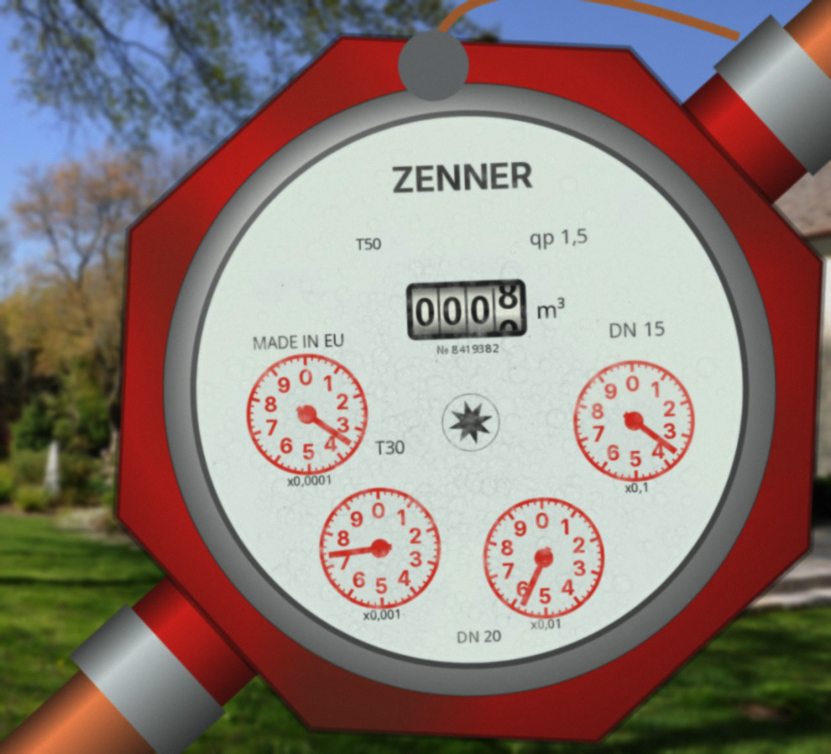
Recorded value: **8.3573** m³
